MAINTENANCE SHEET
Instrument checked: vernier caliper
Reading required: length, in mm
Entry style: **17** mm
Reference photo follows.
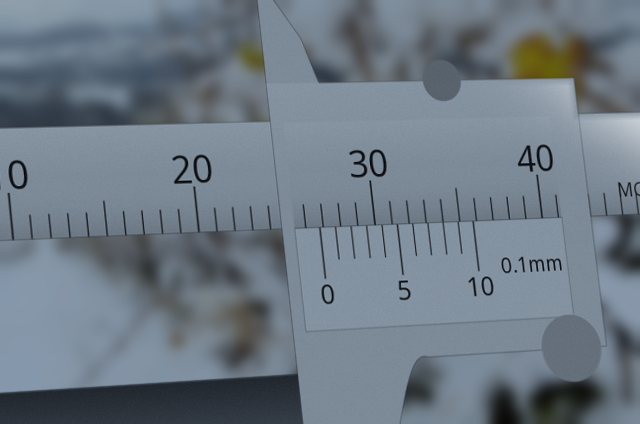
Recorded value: **26.8** mm
